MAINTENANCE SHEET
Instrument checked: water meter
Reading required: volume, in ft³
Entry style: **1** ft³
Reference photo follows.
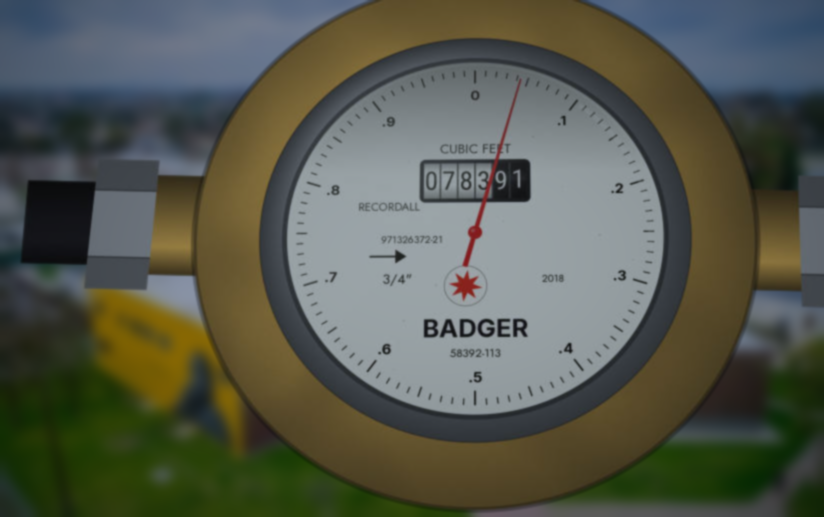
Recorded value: **78391.04** ft³
